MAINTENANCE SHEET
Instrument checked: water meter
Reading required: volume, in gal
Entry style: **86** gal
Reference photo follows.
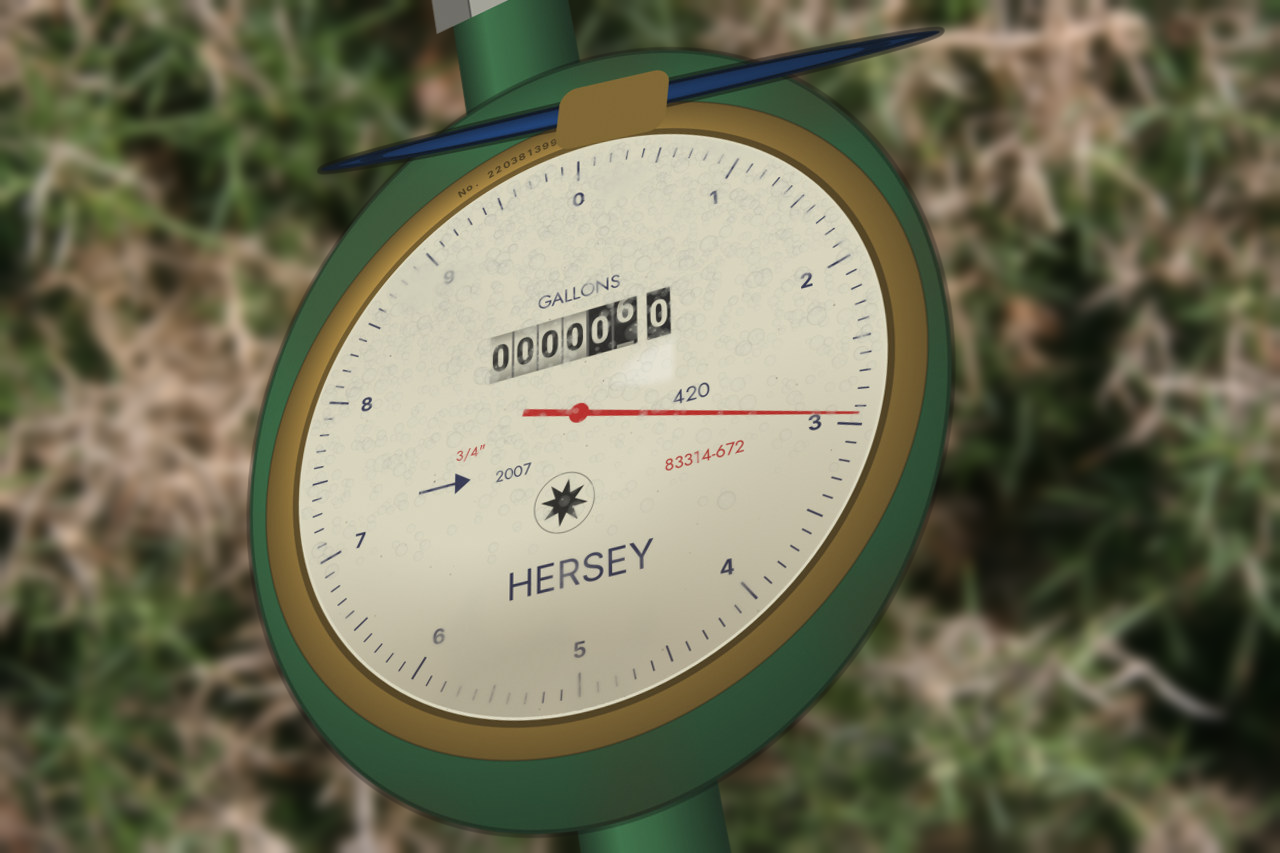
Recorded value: **62.9** gal
